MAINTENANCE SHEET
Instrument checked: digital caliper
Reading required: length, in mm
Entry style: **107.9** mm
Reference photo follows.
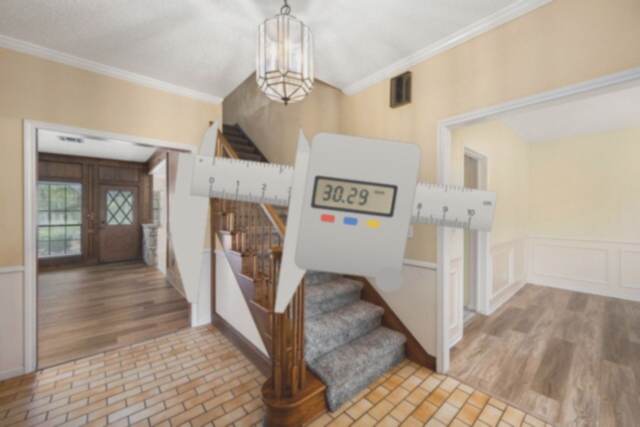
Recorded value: **30.29** mm
